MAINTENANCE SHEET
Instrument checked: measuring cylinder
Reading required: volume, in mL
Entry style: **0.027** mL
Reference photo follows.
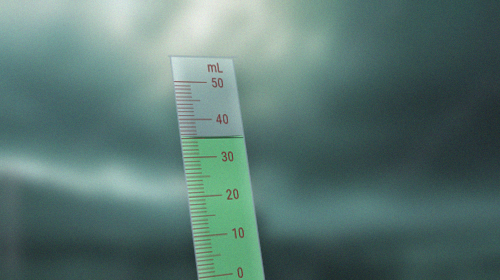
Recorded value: **35** mL
